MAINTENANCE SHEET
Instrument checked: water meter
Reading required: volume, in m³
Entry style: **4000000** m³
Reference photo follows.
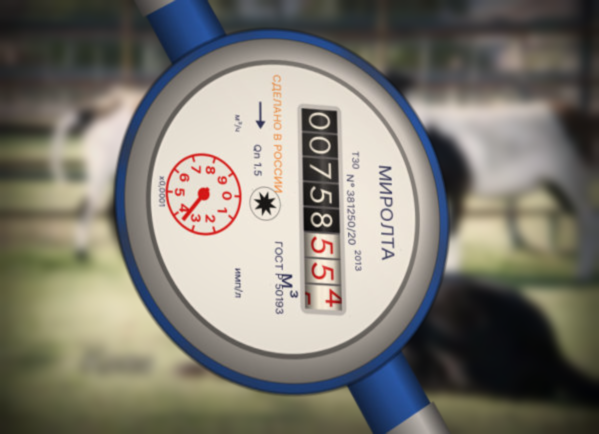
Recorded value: **758.5543** m³
